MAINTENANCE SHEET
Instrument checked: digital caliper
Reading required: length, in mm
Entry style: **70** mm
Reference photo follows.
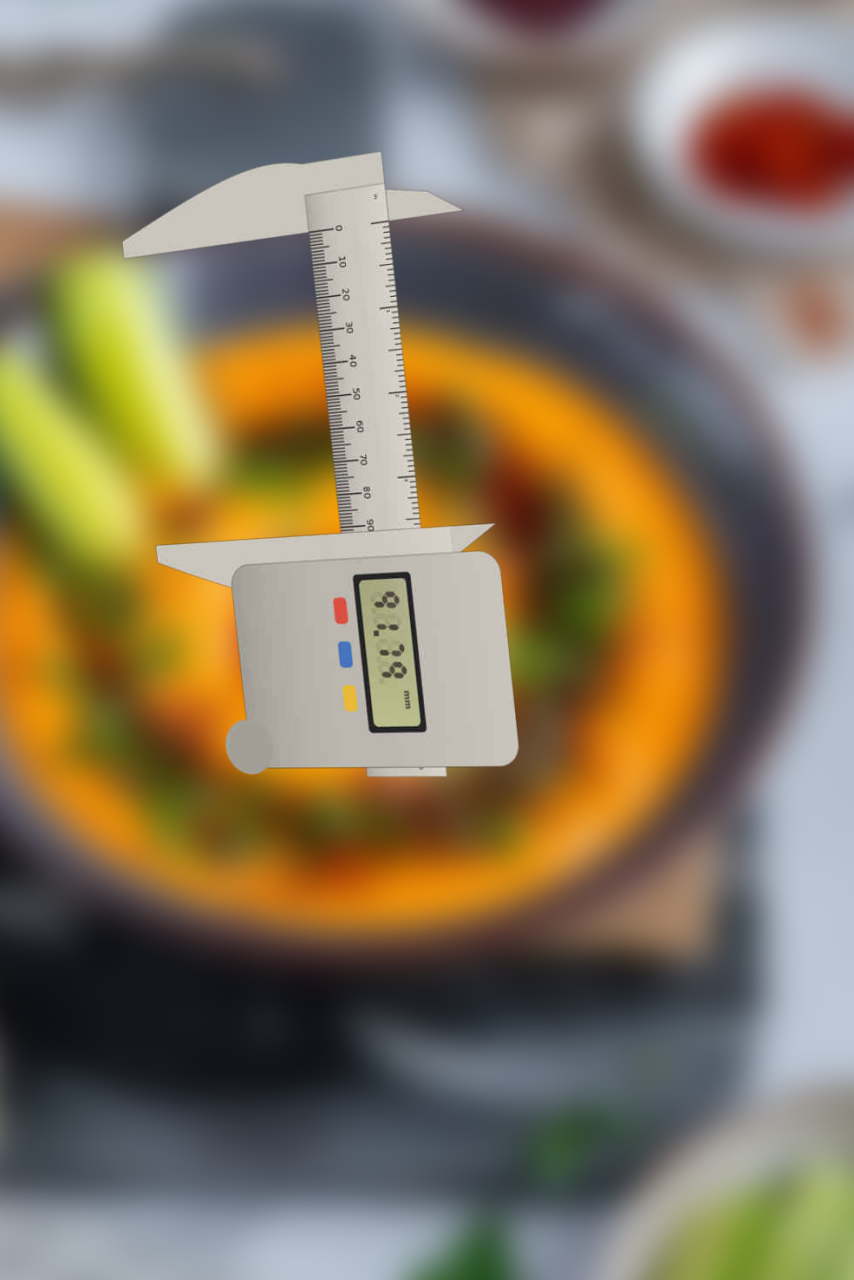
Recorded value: **91.79** mm
